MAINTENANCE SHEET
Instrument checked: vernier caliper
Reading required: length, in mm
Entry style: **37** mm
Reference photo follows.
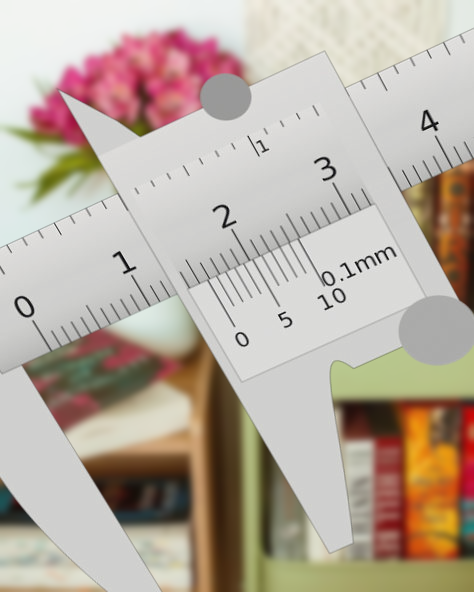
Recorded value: **15.8** mm
